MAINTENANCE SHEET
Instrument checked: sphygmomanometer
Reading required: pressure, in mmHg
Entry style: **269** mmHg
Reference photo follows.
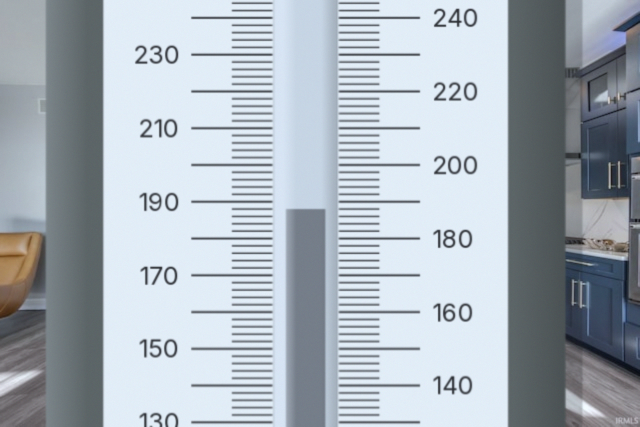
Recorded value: **188** mmHg
